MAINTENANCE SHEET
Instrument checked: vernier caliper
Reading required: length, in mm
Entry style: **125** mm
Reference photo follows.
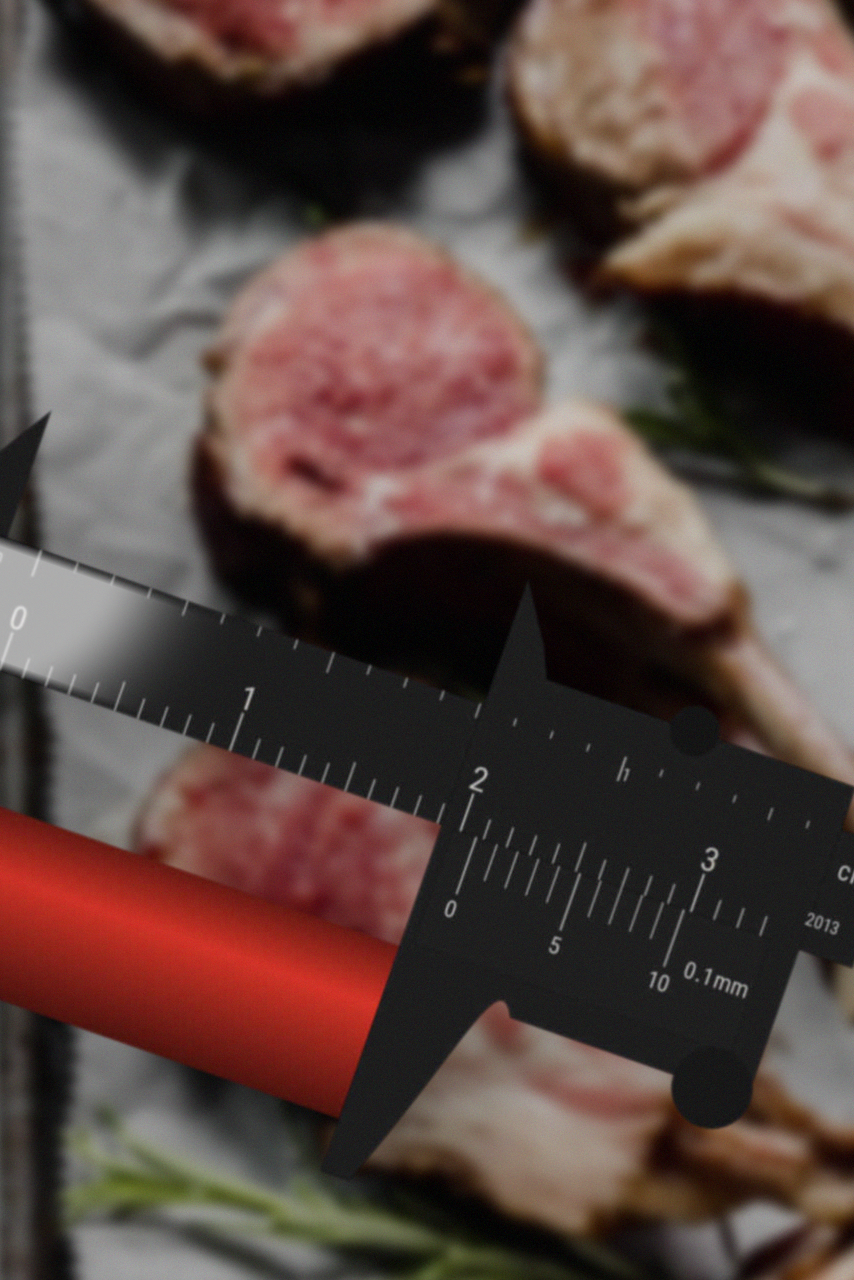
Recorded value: **20.7** mm
